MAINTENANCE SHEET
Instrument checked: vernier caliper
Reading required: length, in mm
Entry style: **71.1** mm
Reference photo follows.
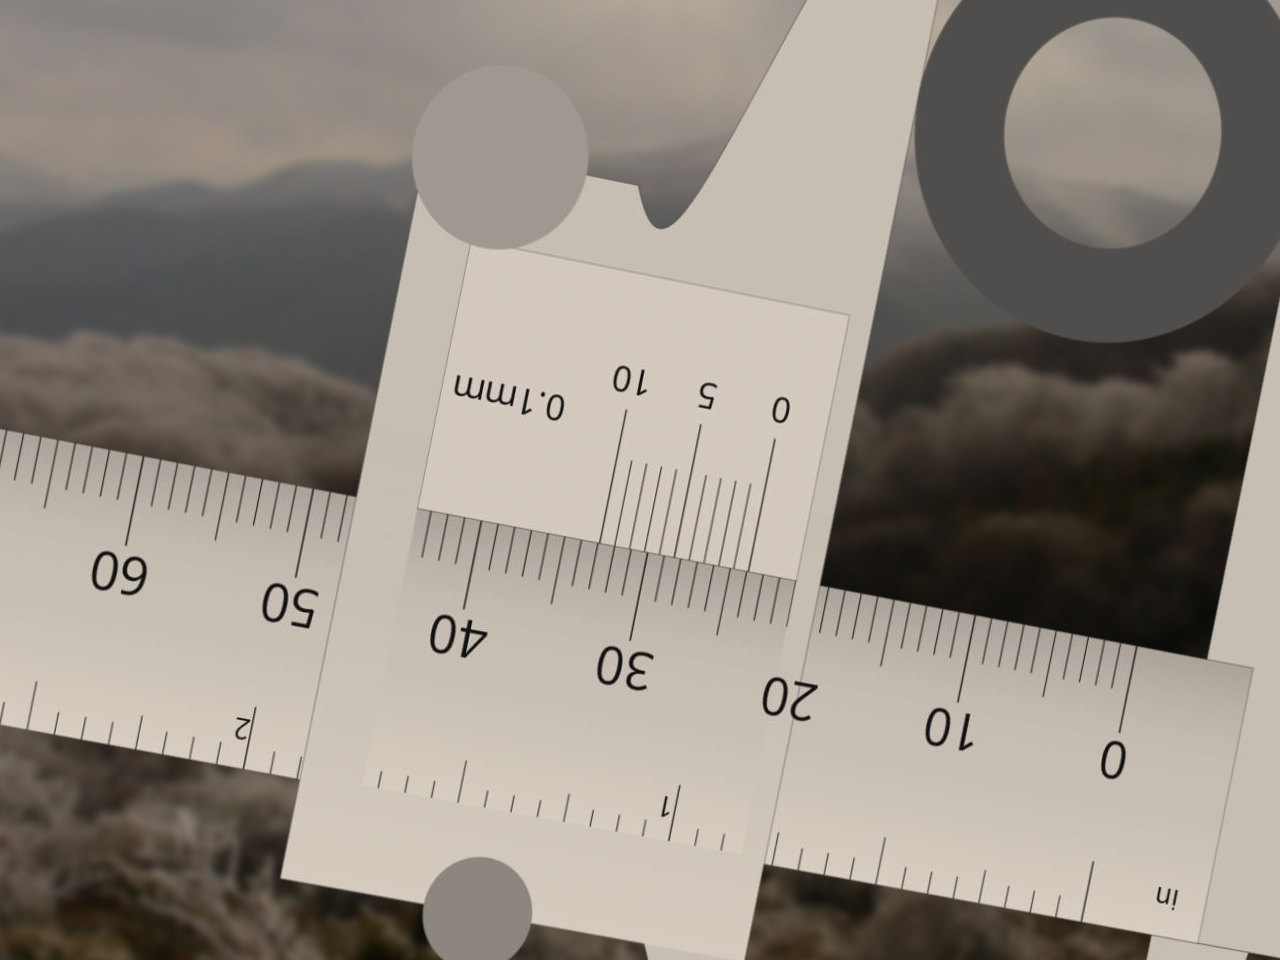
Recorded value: **23.9** mm
